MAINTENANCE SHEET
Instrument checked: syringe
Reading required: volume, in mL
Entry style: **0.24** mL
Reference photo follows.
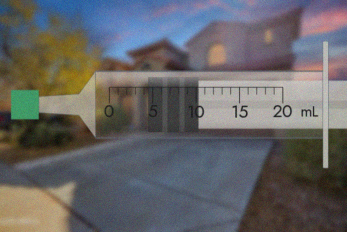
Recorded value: **4.5** mL
